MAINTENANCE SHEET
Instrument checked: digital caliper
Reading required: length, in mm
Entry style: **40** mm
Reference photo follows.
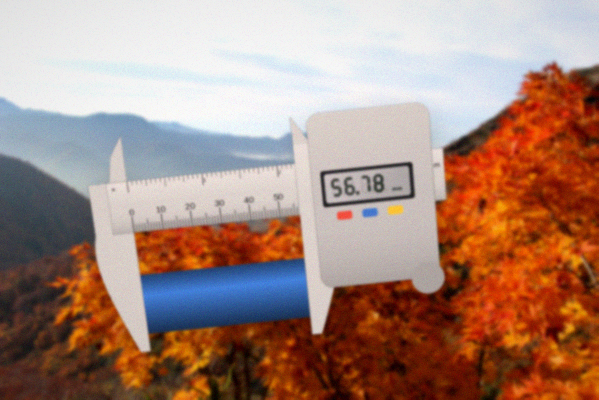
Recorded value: **56.78** mm
